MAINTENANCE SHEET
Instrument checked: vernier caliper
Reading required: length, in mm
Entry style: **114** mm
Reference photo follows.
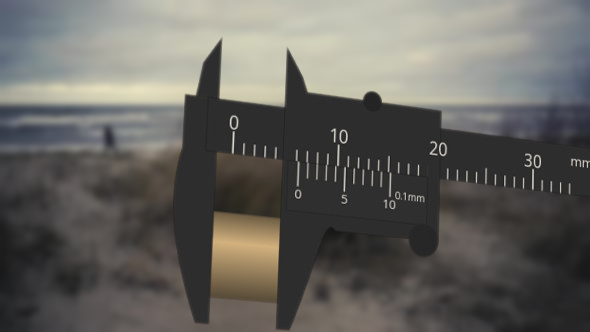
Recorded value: **6.2** mm
